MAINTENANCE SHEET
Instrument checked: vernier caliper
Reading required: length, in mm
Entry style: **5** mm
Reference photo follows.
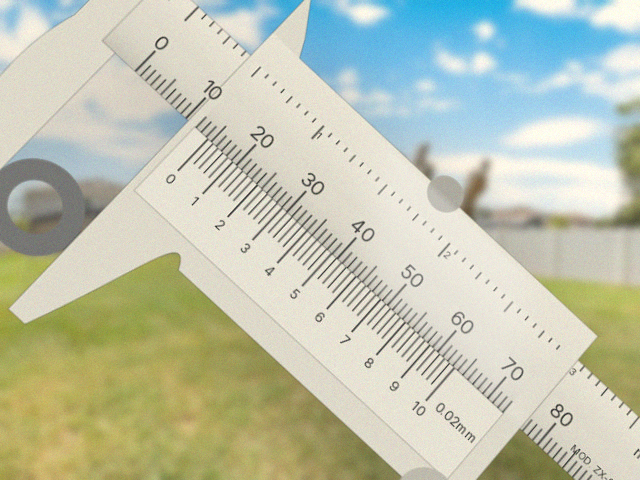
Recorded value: **14.4** mm
